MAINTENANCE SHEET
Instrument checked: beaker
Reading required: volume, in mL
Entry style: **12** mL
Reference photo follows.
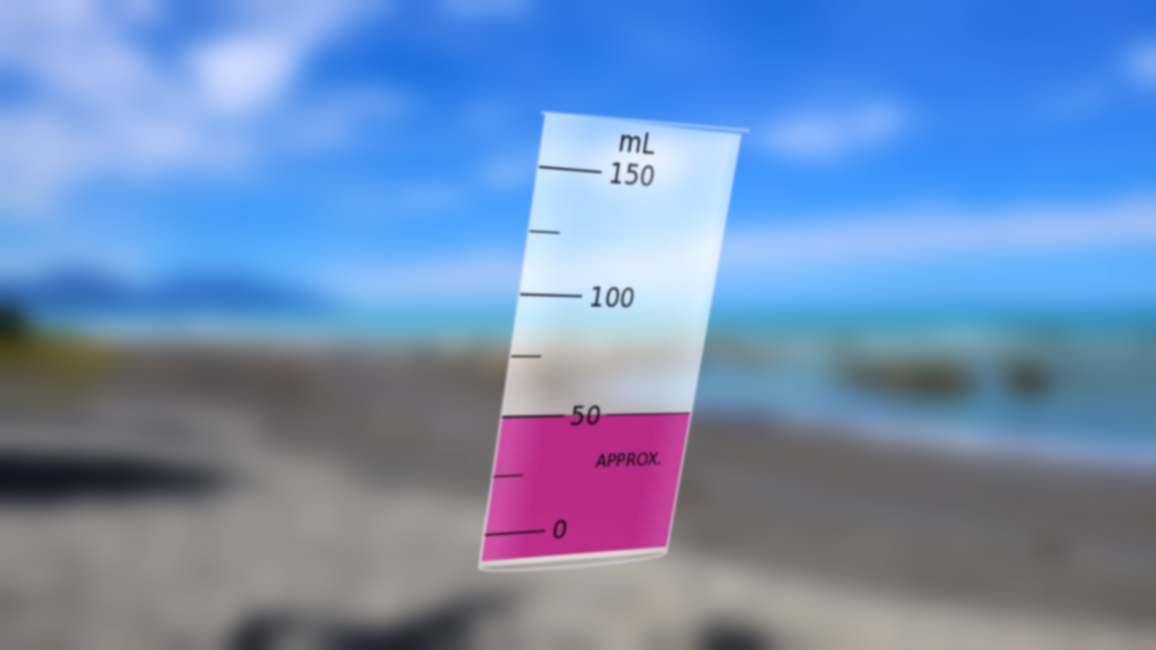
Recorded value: **50** mL
